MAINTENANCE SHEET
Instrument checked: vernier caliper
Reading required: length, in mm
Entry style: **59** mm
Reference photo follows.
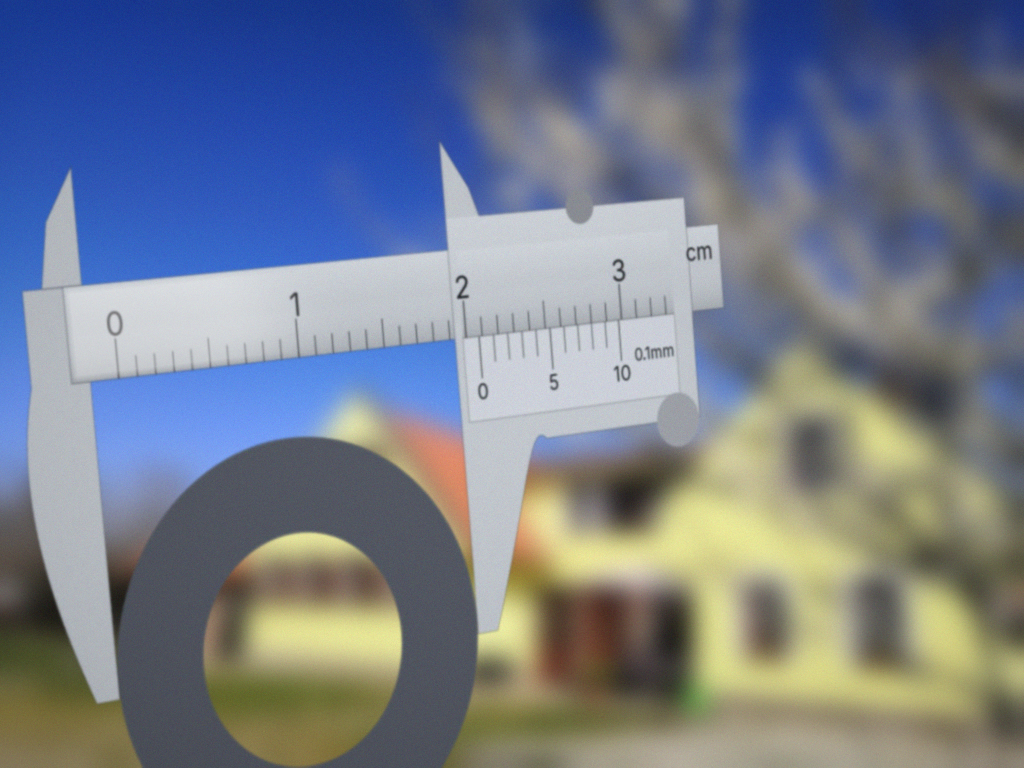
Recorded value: **20.8** mm
